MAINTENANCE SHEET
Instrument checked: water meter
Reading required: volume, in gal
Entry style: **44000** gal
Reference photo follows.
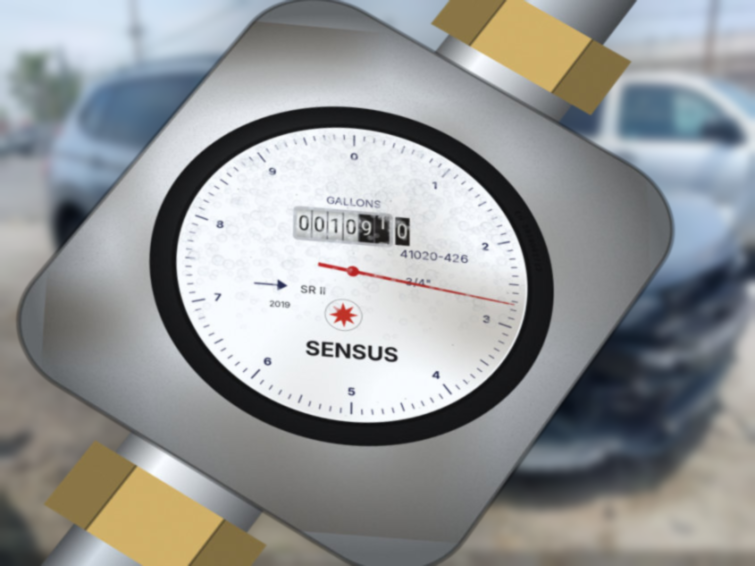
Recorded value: **10912.7** gal
